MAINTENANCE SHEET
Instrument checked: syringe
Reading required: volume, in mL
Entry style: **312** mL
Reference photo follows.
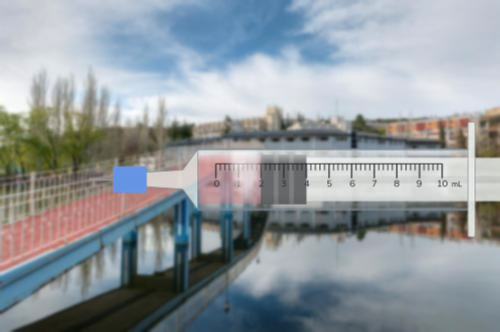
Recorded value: **2** mL
